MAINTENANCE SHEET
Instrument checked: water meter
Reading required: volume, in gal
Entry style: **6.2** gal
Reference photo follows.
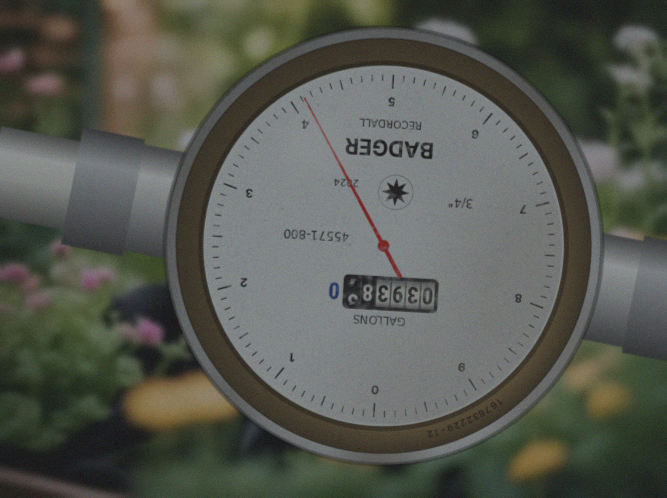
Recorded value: **393834.1** gal
